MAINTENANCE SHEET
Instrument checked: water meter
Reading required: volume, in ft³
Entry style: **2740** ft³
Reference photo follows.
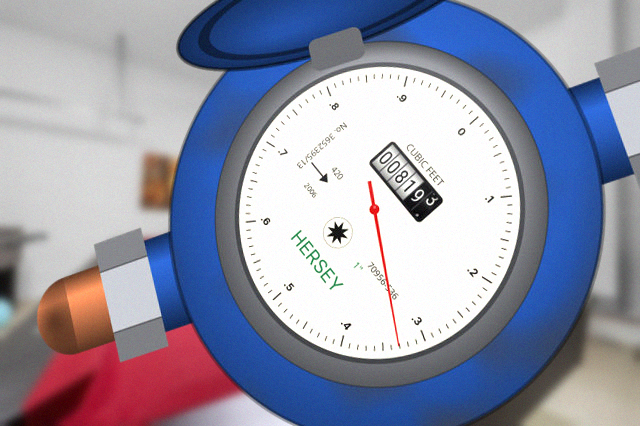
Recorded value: **8193.33** ft³
